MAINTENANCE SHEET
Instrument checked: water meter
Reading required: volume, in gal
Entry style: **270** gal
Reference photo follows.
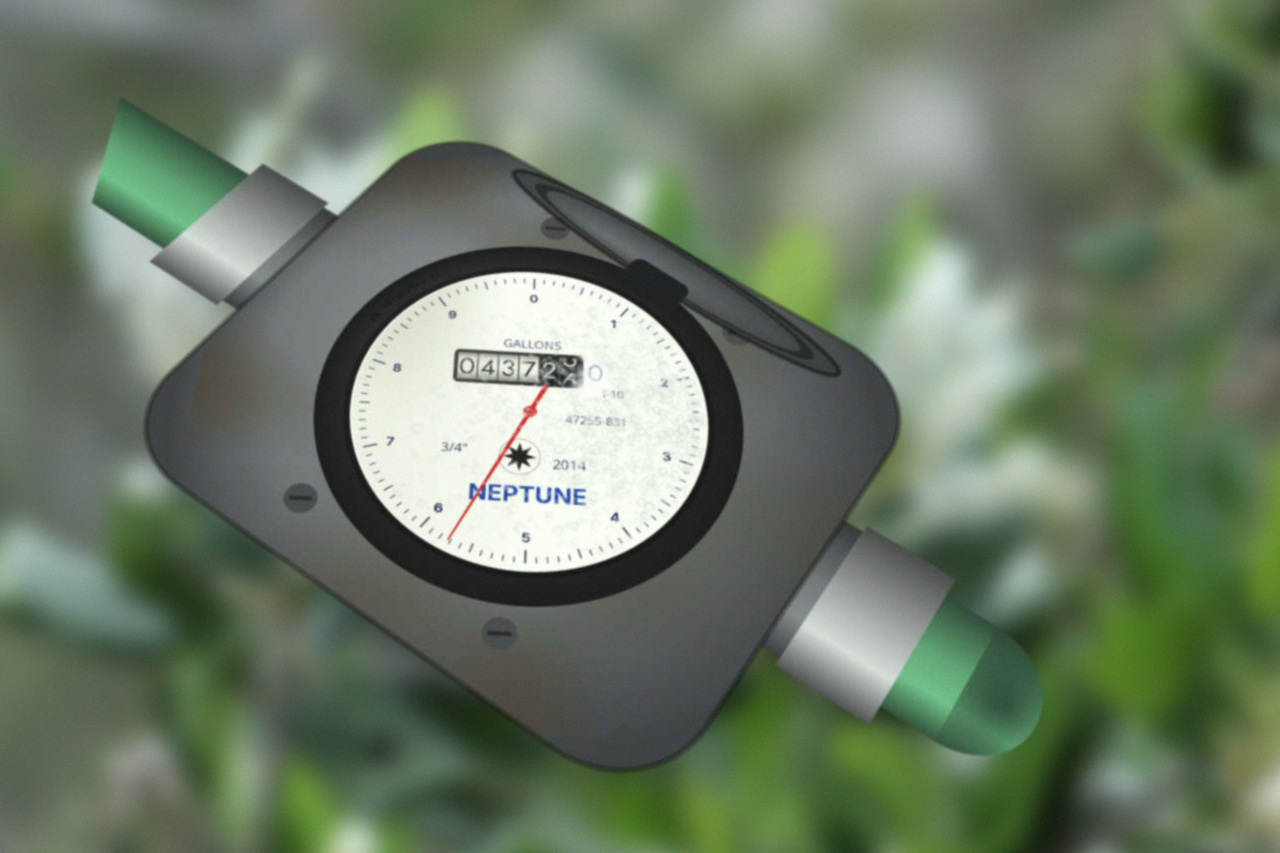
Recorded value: **437255.7** gal
